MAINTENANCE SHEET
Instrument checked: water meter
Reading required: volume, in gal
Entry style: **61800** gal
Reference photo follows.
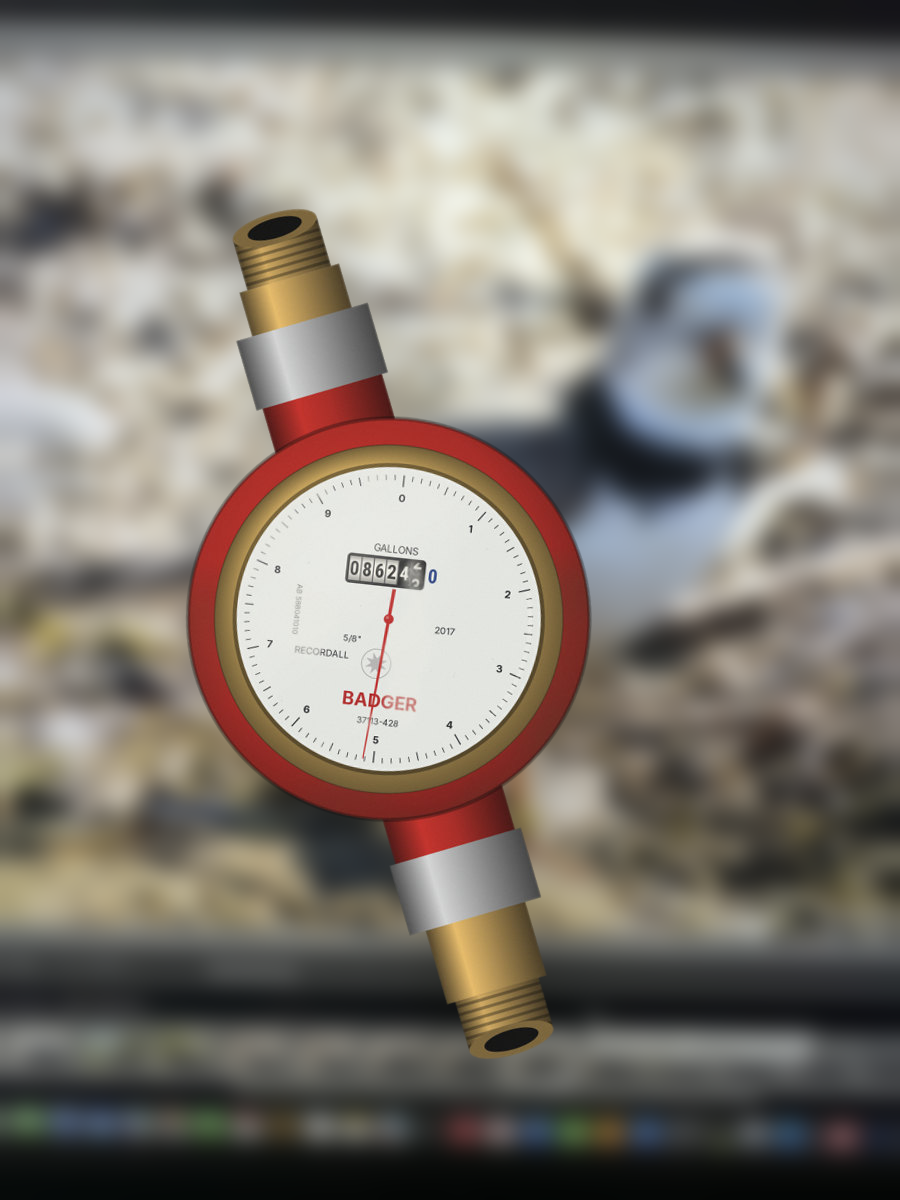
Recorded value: **862425.1** gal
